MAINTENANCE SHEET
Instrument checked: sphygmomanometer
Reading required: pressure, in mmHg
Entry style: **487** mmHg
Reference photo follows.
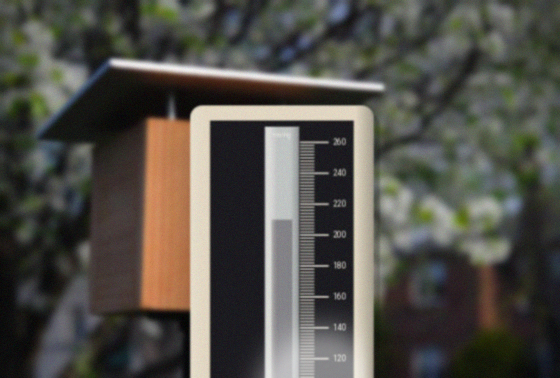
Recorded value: **210** mmHg
